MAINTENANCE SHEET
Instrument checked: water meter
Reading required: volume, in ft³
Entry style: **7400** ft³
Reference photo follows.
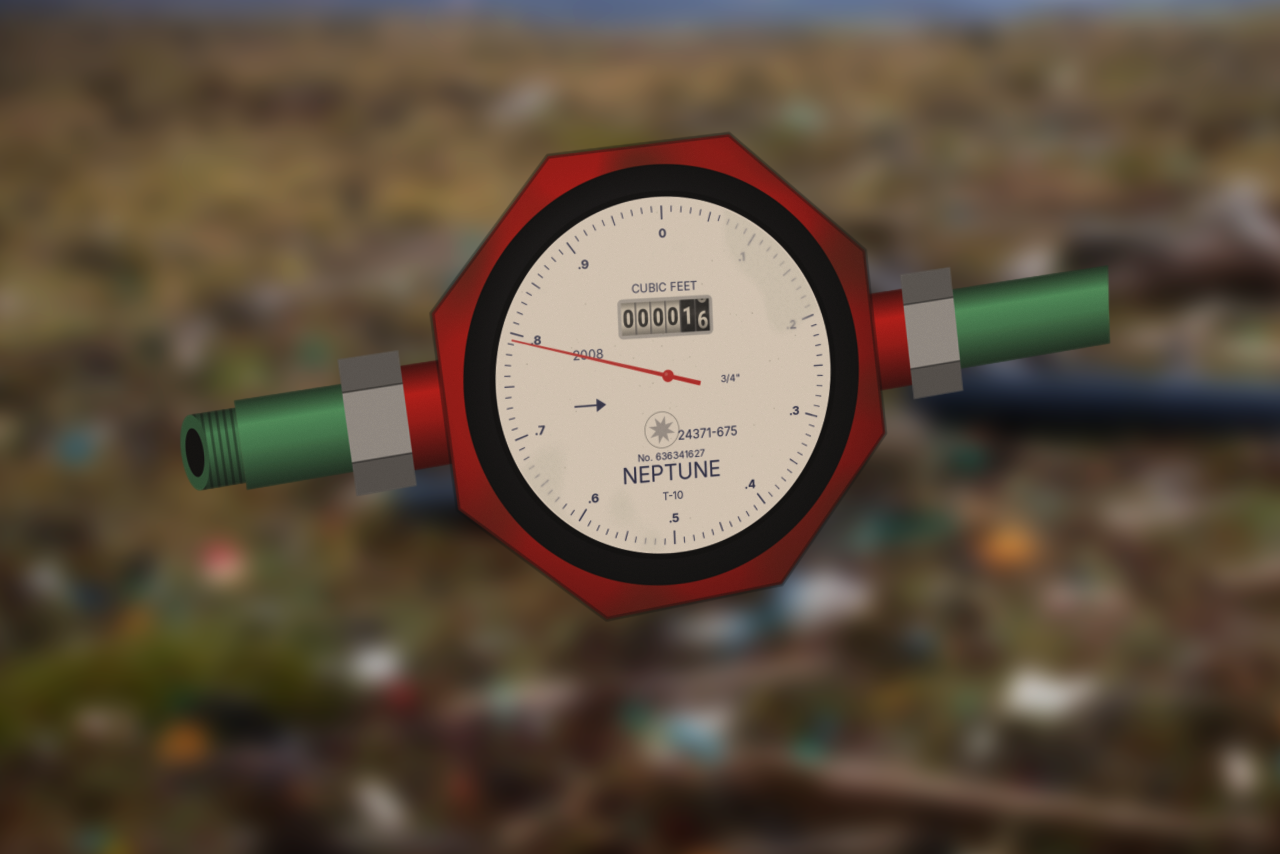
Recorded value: **15.79** ft³
